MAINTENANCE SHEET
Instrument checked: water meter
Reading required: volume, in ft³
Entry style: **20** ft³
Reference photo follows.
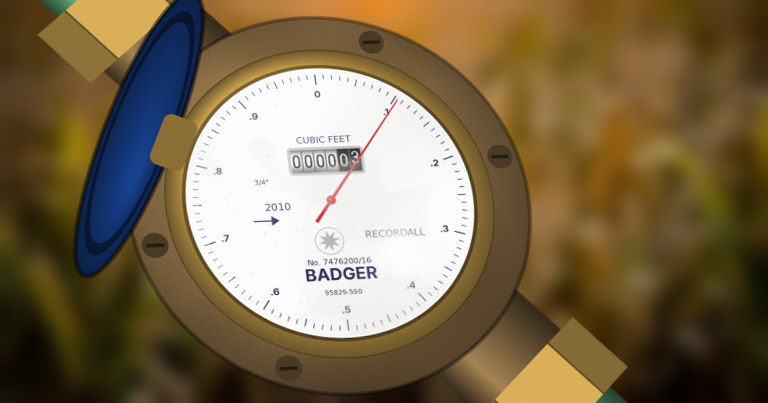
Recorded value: **3.10** ft³
